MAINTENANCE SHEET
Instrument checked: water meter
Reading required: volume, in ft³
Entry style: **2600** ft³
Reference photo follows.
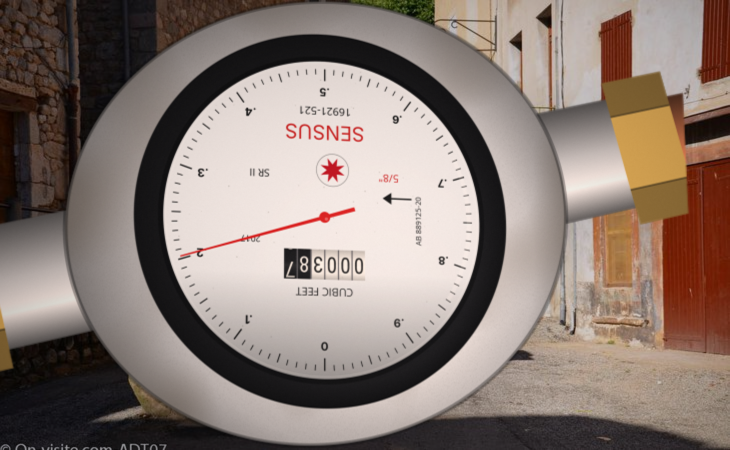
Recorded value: **387.20** ft³
